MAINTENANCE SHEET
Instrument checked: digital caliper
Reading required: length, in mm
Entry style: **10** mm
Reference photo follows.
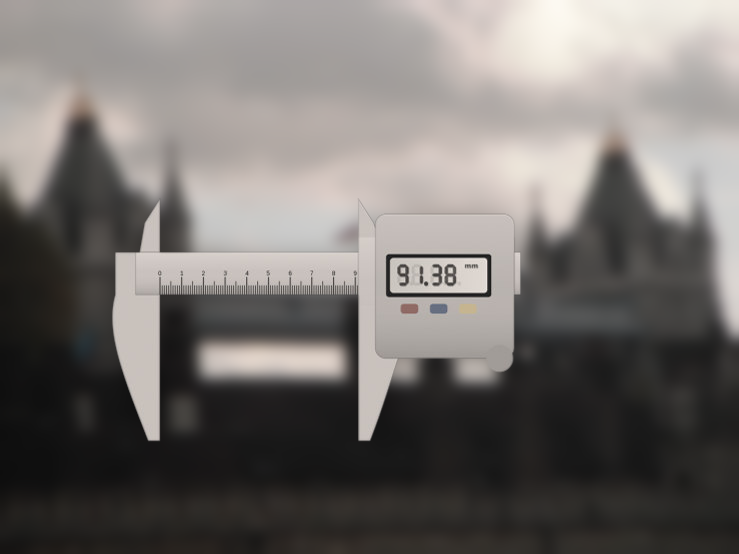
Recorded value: **91.38** mm
